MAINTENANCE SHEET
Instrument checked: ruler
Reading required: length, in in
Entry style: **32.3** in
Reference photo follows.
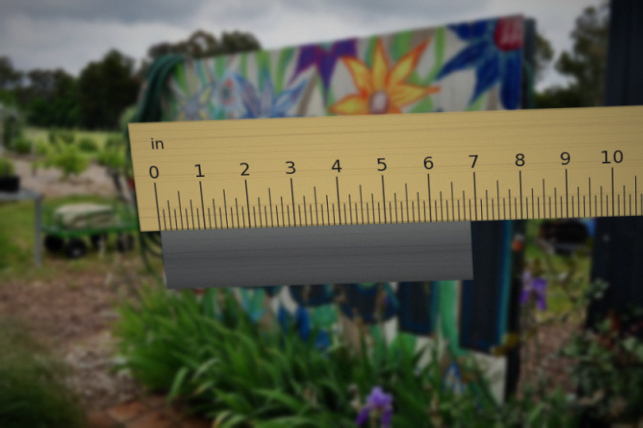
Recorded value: **6.875** in
